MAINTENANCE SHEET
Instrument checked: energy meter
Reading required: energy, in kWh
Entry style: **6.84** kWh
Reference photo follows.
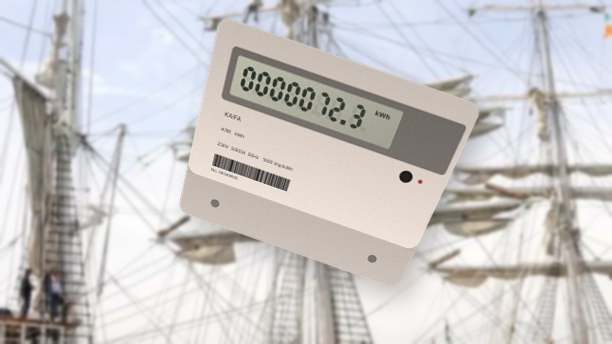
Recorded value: **72.3** kWh
